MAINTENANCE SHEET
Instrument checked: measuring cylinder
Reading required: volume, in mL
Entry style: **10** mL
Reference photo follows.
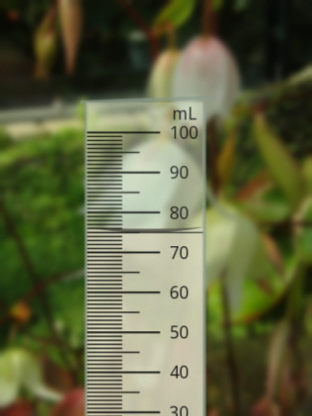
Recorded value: **75** mL
